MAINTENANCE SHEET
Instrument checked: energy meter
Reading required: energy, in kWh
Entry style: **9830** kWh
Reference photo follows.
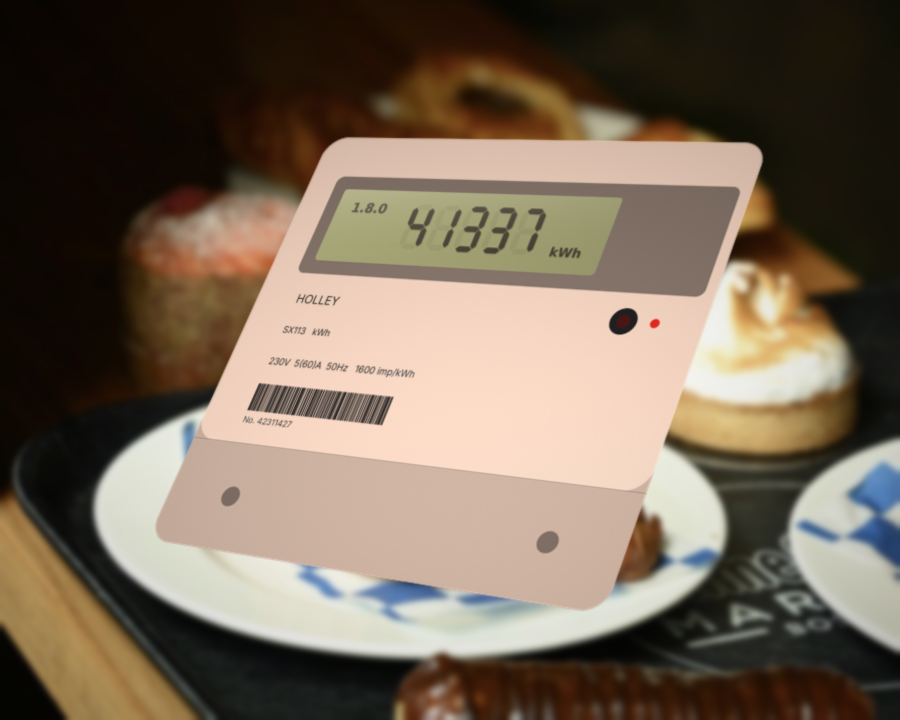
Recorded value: **41337** kWh
